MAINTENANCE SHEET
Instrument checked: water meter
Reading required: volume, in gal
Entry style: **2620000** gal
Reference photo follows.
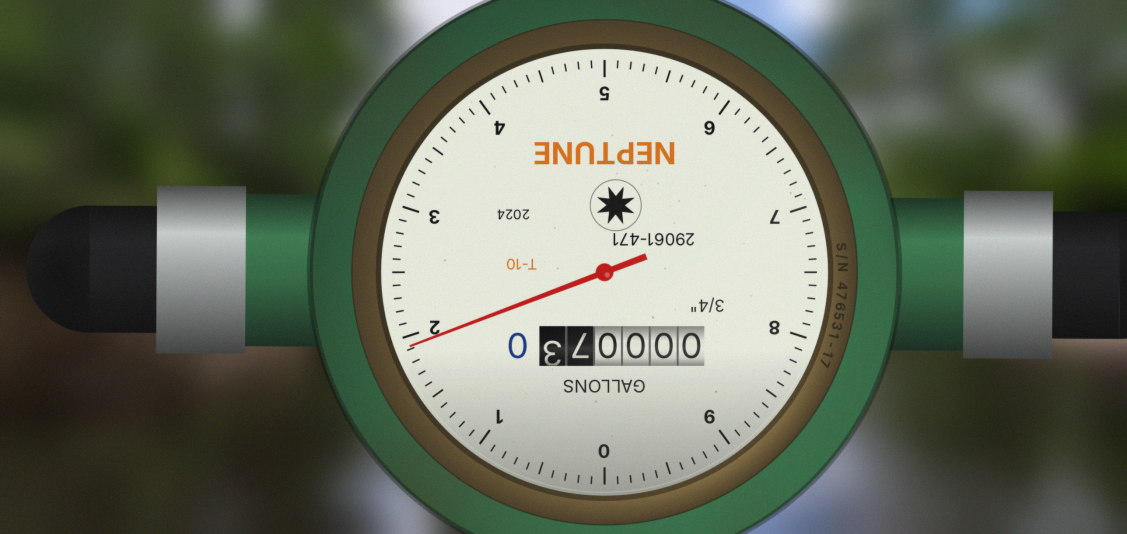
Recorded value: **731.9** gal
